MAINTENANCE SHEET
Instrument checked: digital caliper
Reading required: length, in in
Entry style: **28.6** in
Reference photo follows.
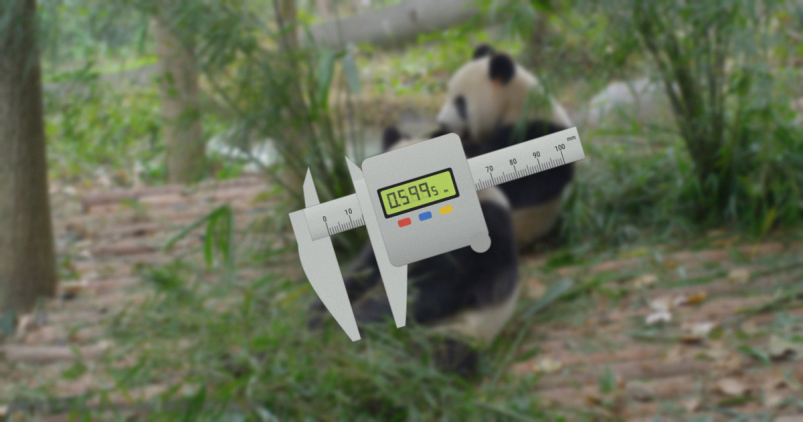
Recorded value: **0.5995** in
